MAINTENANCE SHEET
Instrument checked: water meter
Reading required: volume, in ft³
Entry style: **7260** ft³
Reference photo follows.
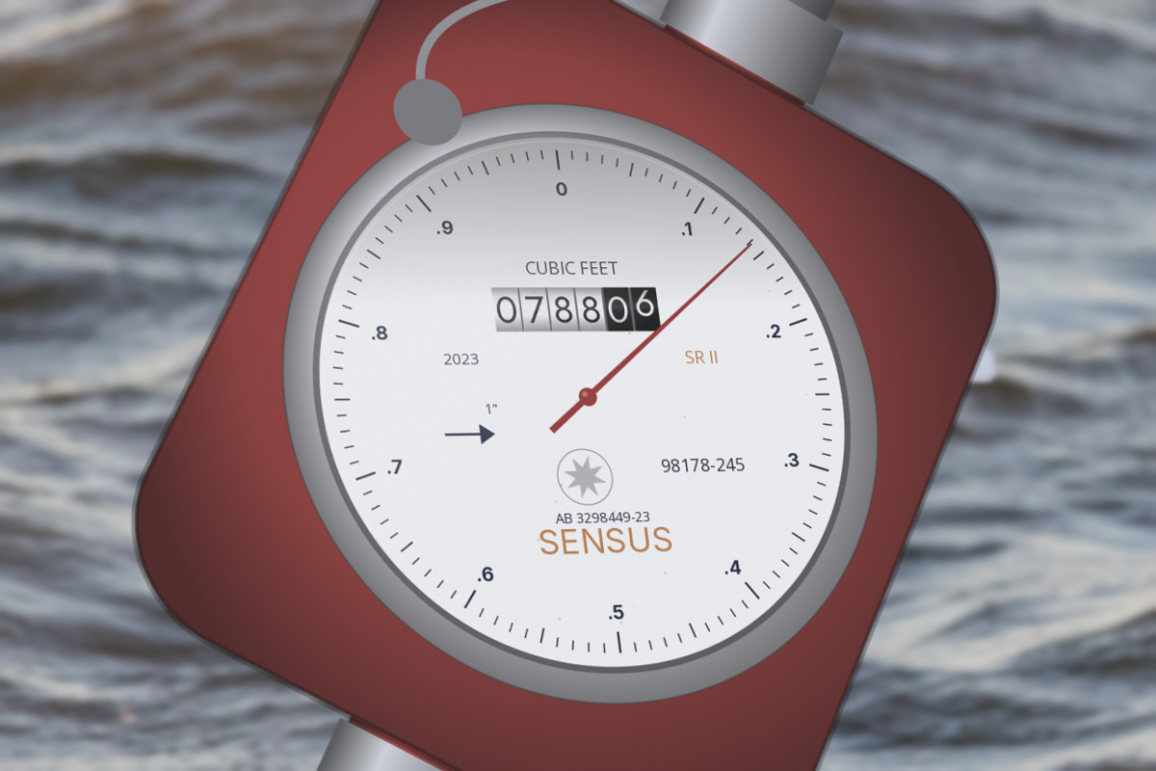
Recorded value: **78806.14** ft³
